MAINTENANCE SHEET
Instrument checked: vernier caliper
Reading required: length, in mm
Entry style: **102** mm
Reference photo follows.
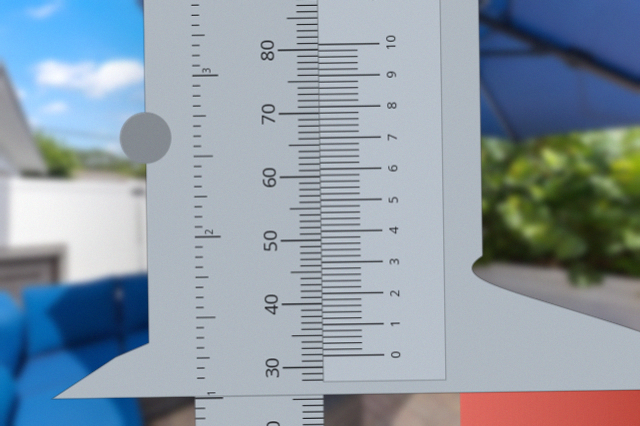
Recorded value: **31.8** mm
